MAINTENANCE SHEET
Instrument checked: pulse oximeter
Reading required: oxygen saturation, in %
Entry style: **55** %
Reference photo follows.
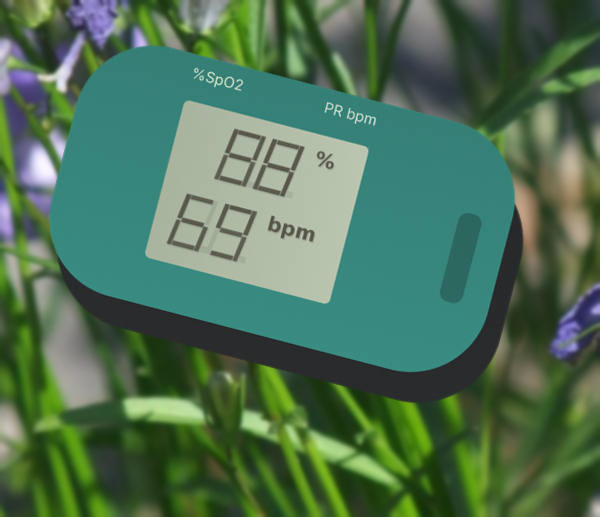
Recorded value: **88** %
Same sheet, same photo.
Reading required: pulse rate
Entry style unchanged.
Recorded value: **69** bpm
